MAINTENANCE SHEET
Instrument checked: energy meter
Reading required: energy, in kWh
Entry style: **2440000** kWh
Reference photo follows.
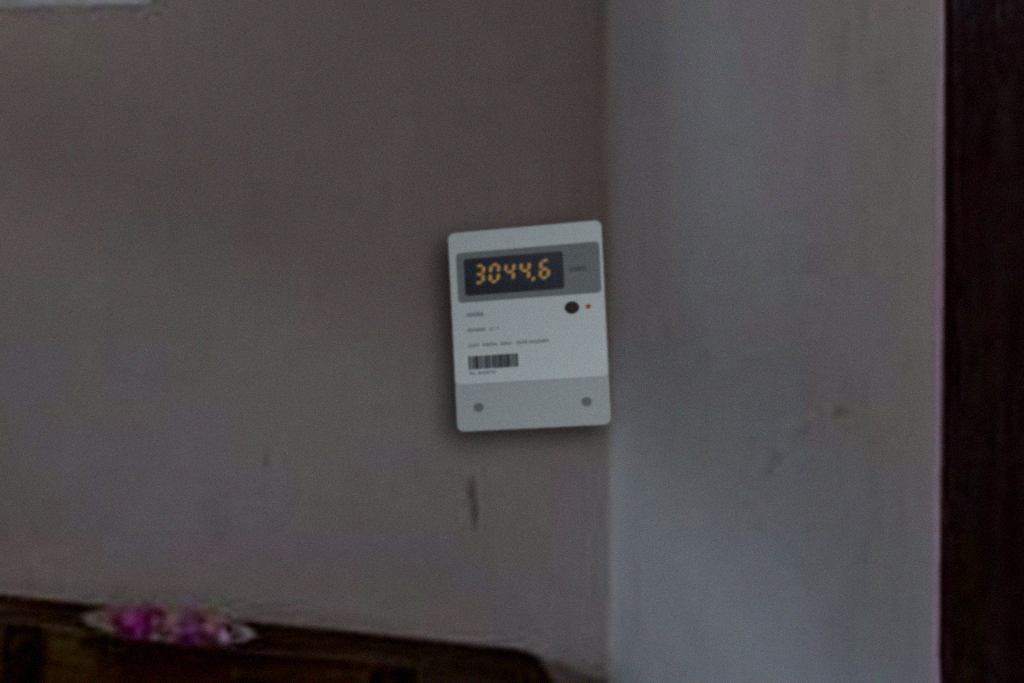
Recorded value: **3044.6** kWh
